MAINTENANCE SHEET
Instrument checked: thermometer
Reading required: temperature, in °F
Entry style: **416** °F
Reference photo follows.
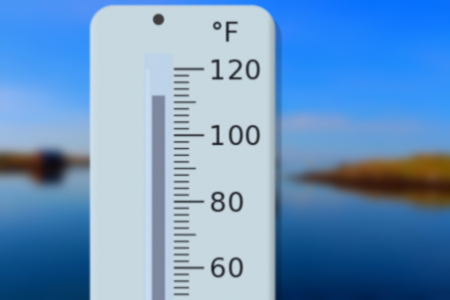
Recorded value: **112** °F
